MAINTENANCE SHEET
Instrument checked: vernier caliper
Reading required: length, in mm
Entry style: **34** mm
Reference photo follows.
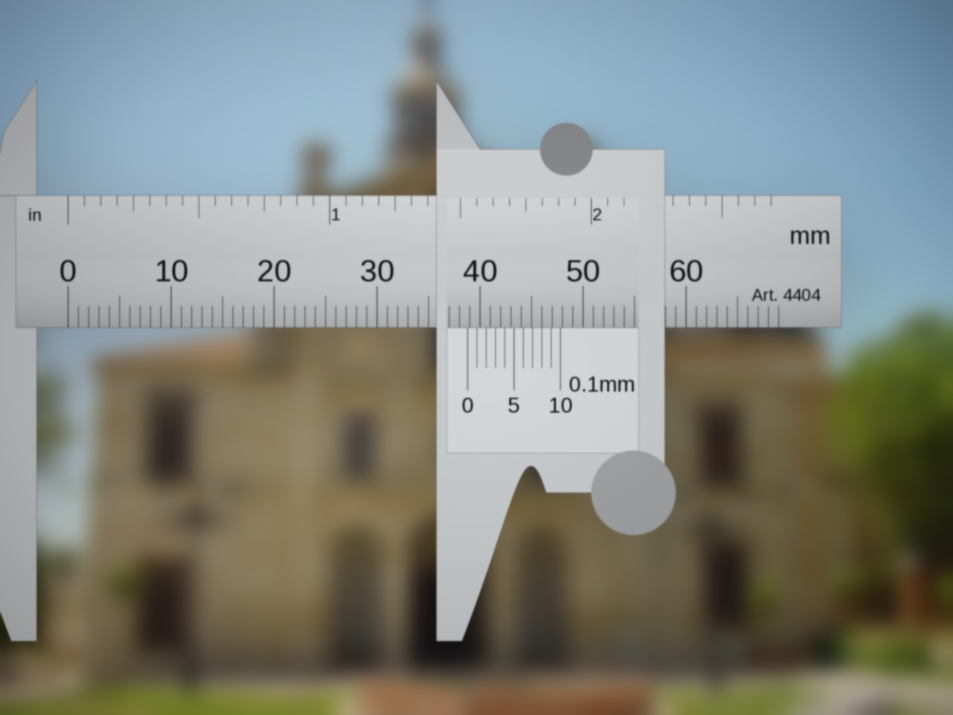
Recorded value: **38.8** mm
